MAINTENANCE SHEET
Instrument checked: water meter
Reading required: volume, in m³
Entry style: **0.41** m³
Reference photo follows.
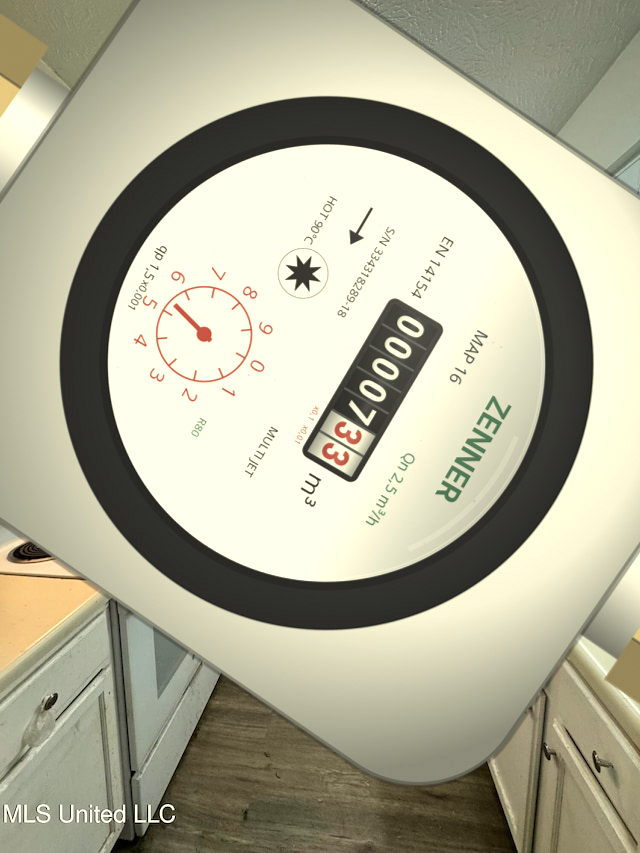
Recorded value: **7.335** m³
